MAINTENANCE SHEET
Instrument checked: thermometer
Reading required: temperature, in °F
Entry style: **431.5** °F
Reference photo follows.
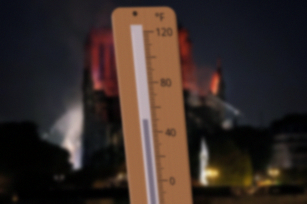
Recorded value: **50** °F
